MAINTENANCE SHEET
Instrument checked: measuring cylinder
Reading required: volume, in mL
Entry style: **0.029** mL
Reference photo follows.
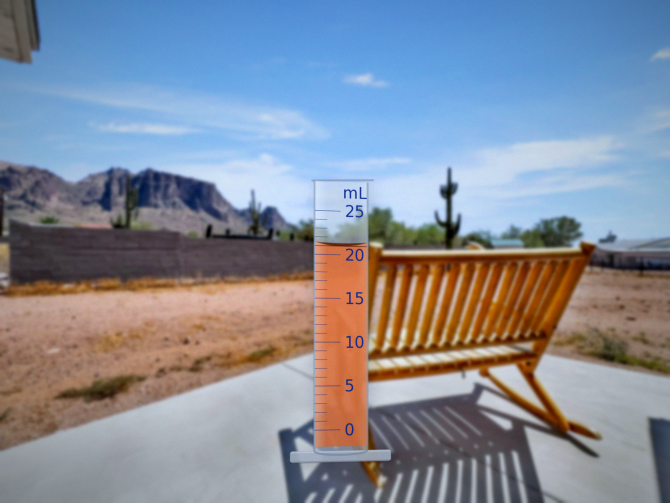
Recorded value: **21** mL
